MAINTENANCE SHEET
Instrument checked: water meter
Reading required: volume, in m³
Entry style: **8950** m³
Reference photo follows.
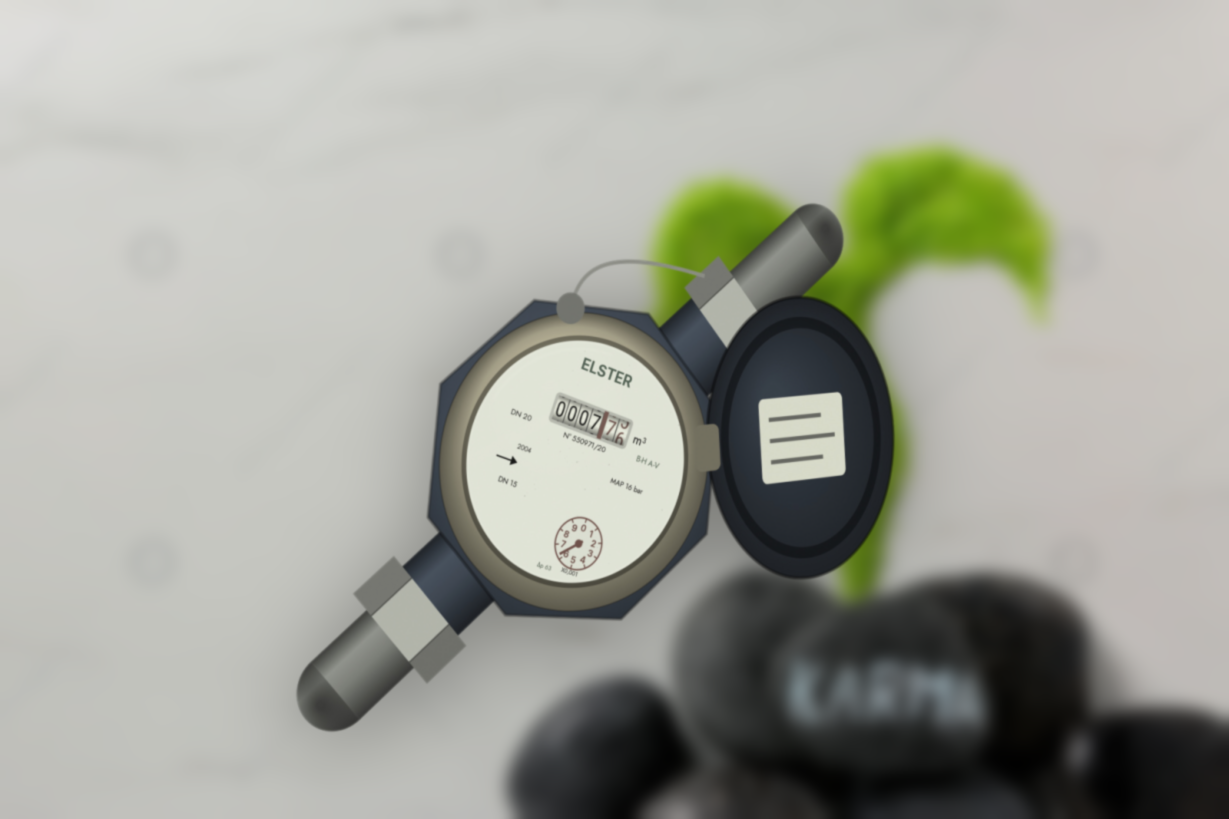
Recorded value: **7.756** m³
